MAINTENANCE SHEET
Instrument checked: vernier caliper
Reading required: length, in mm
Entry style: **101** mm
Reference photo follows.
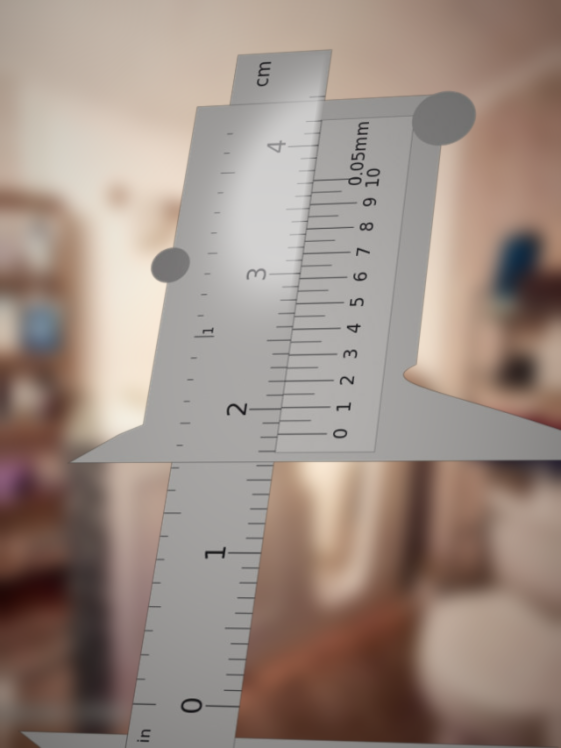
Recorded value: **18.2** mm
